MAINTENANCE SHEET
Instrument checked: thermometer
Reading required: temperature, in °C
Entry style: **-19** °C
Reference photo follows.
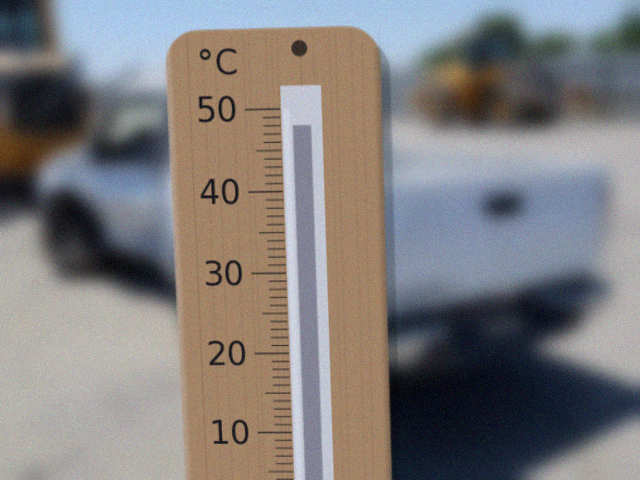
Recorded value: **48** °C
